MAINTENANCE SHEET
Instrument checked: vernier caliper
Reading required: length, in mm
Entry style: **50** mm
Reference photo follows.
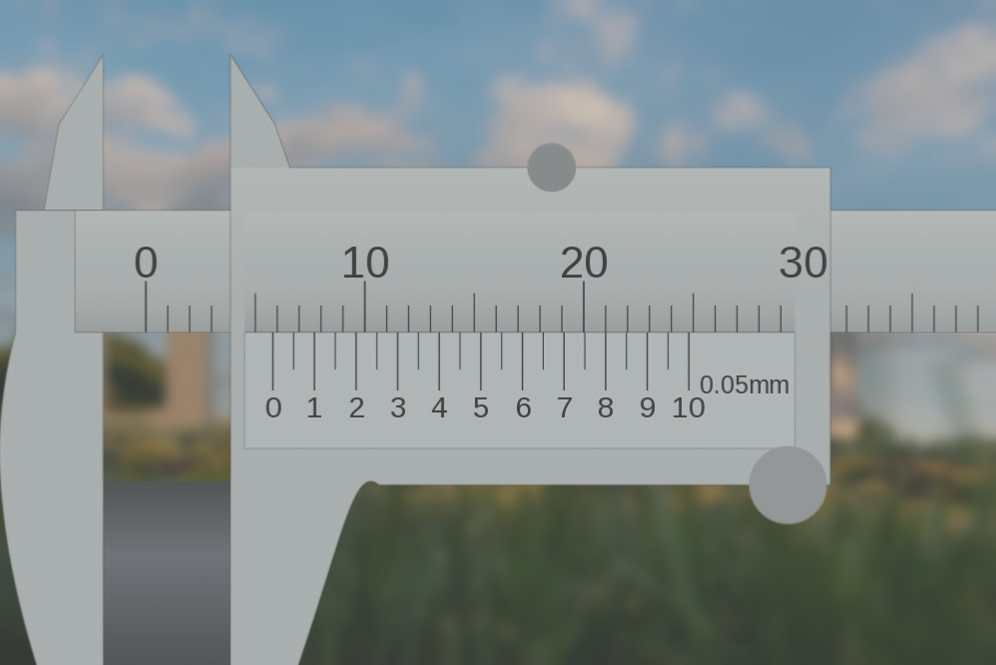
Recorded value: **5.8** mm
